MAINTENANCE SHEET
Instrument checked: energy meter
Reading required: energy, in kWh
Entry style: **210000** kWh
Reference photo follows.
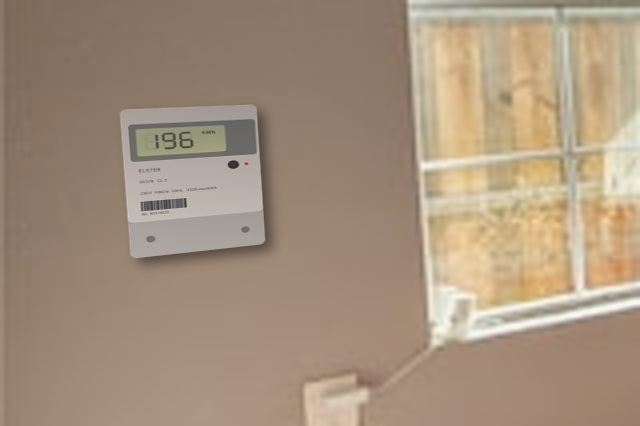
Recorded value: **196** kWh
